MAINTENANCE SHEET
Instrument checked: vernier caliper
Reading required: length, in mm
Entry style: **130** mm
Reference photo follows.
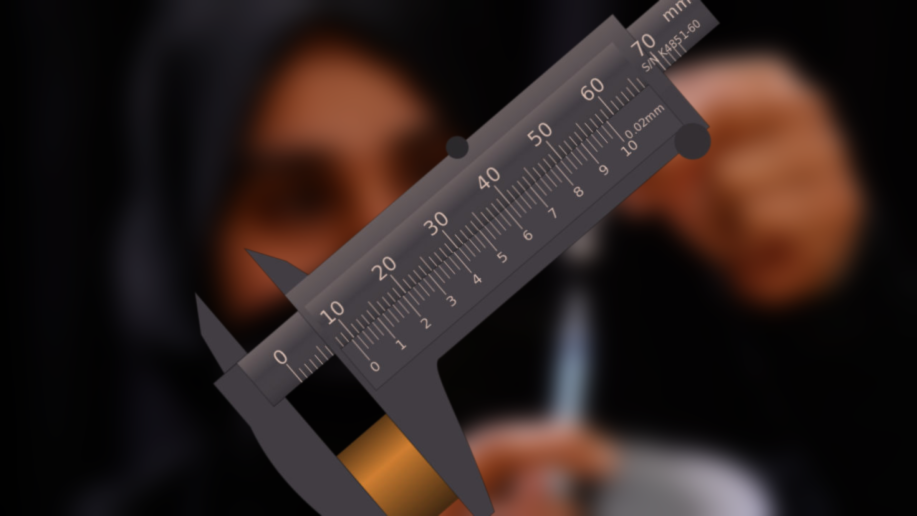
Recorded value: **9.6** mm
